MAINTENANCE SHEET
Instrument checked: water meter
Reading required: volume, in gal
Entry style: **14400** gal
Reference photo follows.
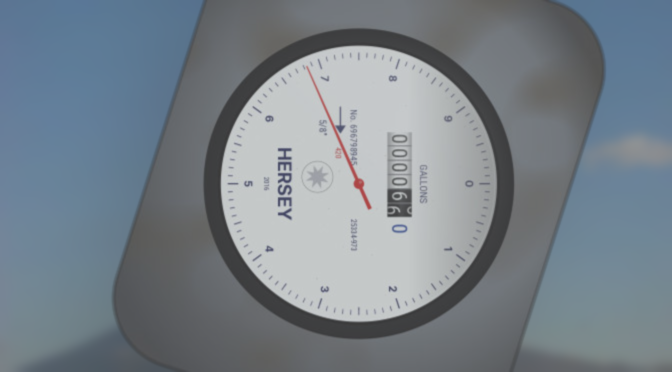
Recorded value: **656.8** gal
